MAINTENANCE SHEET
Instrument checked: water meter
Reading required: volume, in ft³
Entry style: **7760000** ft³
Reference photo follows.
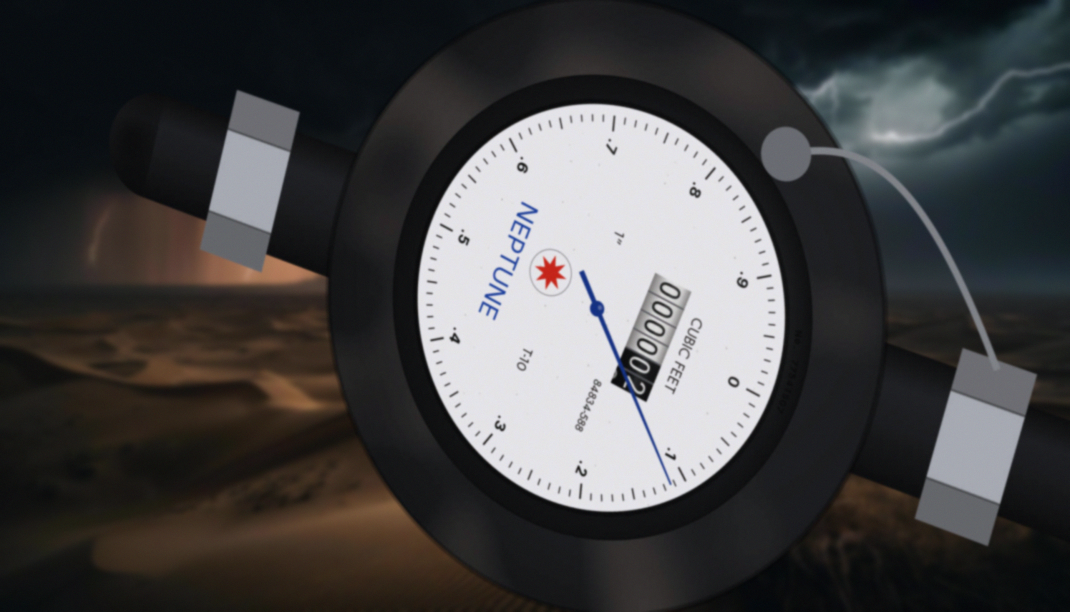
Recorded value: **2.11** ft³
